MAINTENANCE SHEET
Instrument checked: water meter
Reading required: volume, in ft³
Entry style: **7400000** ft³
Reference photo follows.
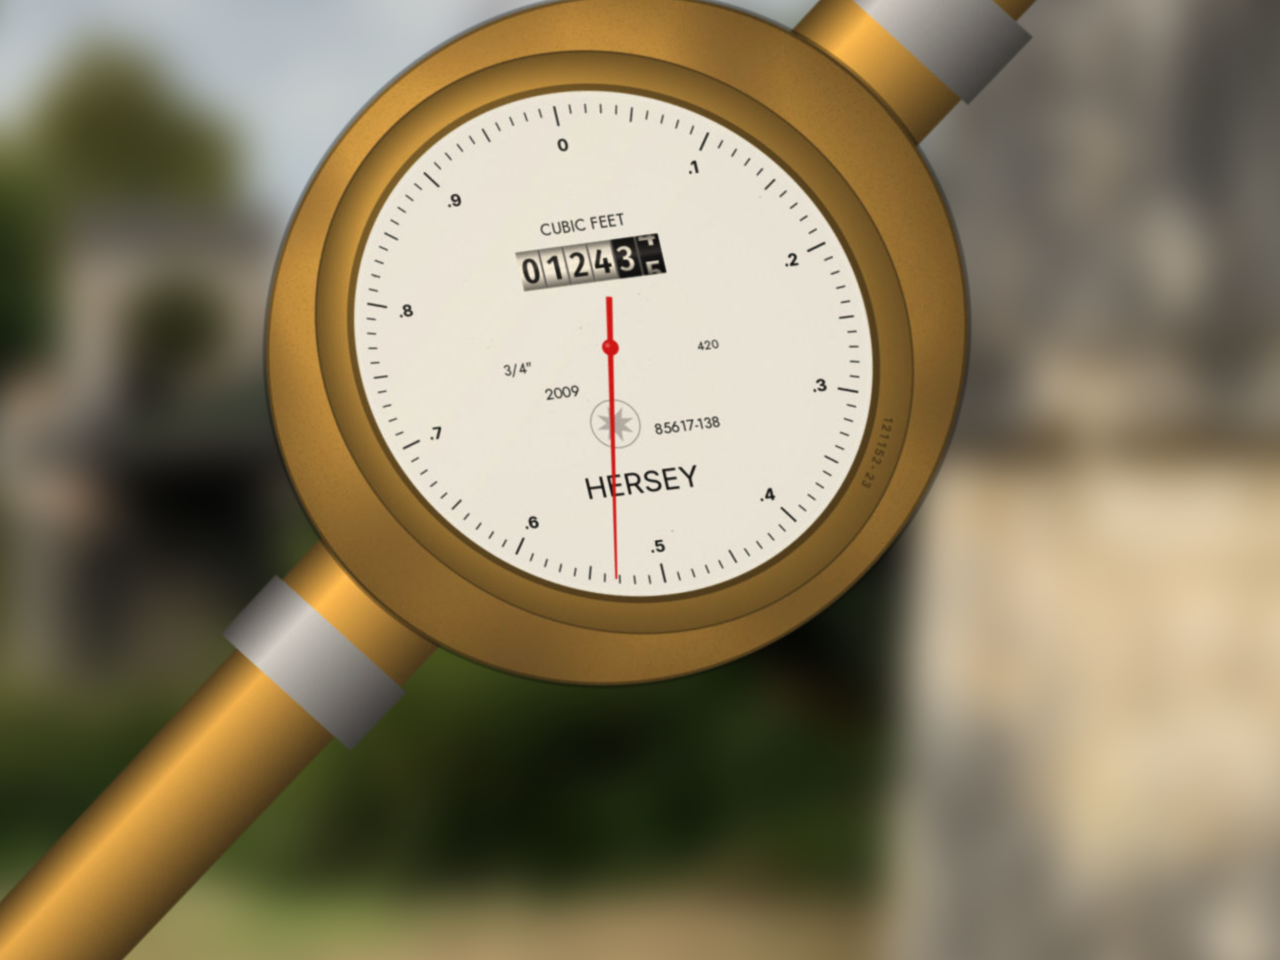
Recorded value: **12434.53** ft³
